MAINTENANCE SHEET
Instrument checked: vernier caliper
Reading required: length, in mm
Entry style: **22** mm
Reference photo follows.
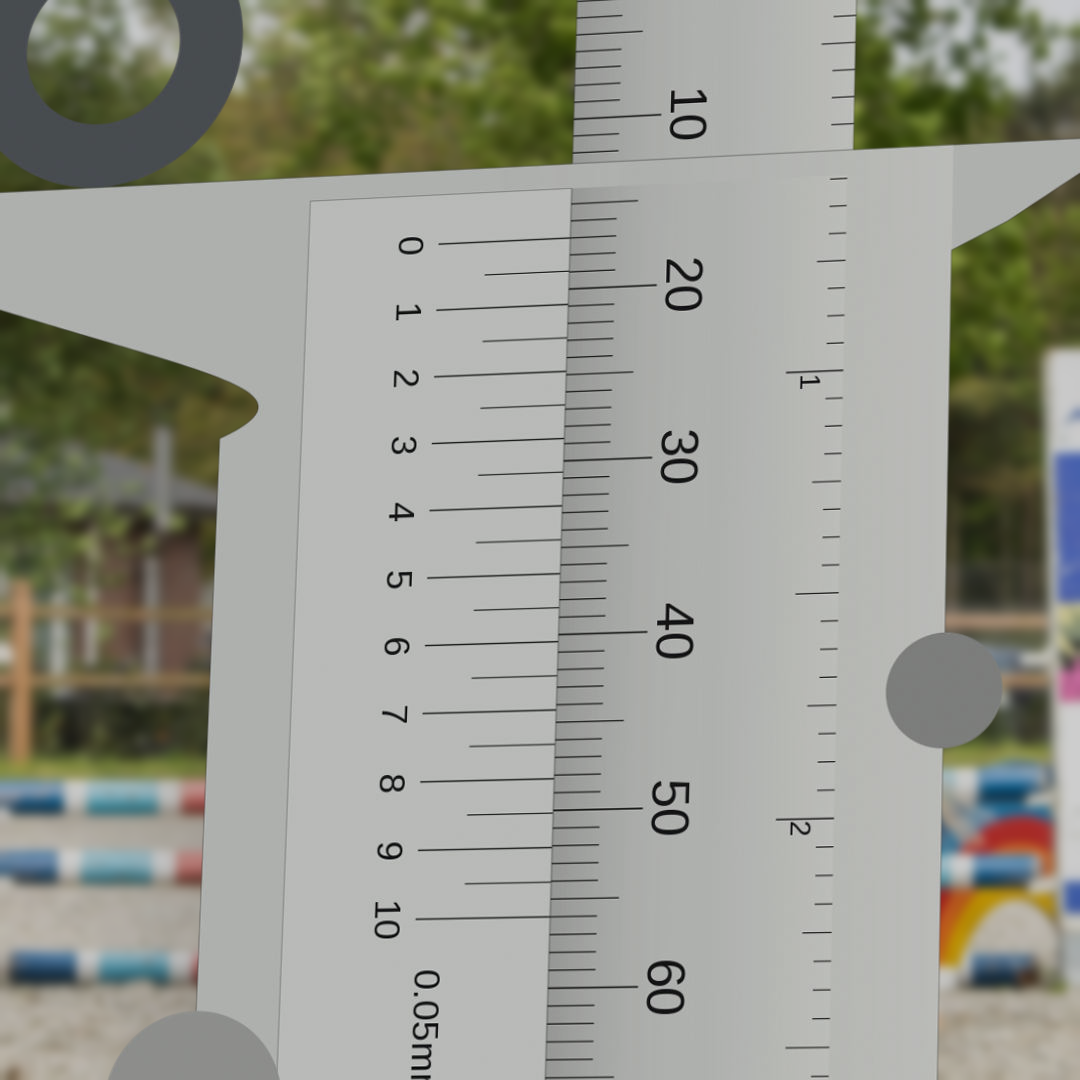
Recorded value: **17.0** mm
